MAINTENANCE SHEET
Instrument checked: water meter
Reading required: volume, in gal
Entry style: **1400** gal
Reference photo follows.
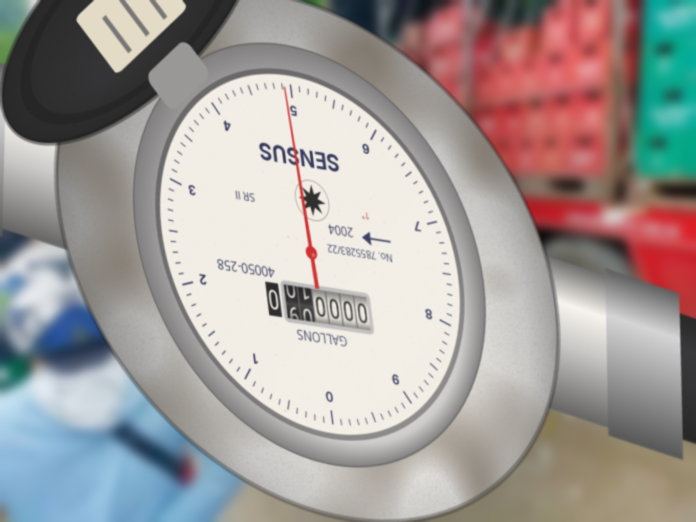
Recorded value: **94.9** gal
